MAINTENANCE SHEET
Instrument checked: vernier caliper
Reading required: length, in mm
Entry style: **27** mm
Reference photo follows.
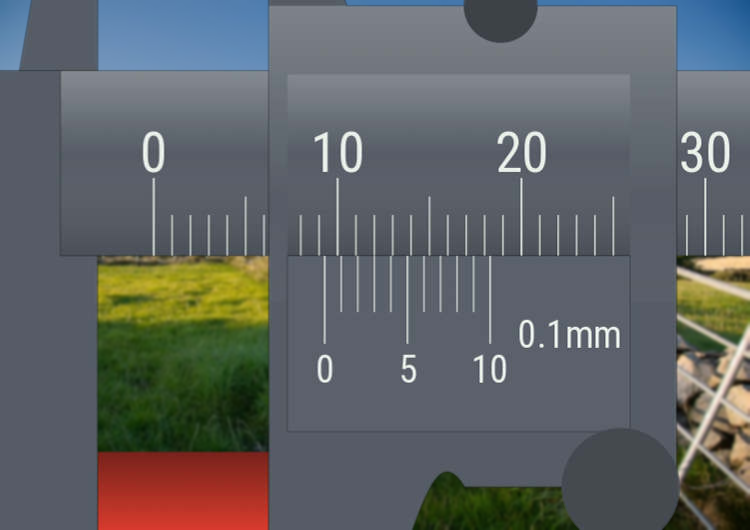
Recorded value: **9.3** mm
